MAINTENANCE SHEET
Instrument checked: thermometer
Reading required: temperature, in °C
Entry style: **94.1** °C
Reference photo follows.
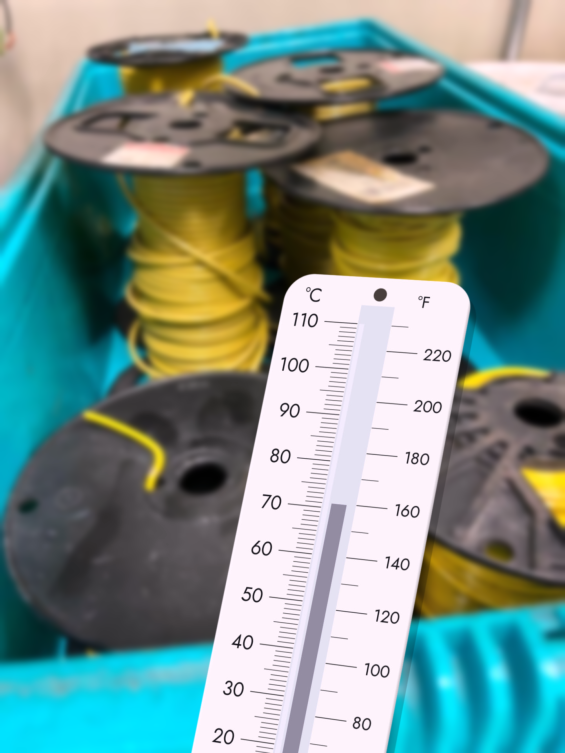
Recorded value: **71** °C
